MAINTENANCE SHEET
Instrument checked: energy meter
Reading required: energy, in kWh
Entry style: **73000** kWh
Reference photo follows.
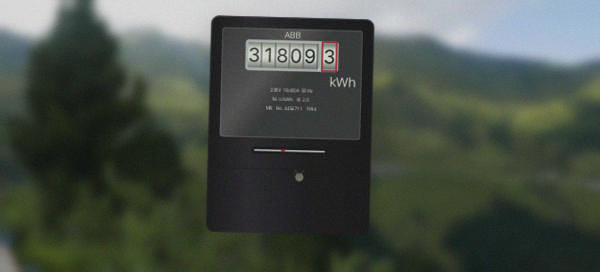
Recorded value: **31809.3** kWh
